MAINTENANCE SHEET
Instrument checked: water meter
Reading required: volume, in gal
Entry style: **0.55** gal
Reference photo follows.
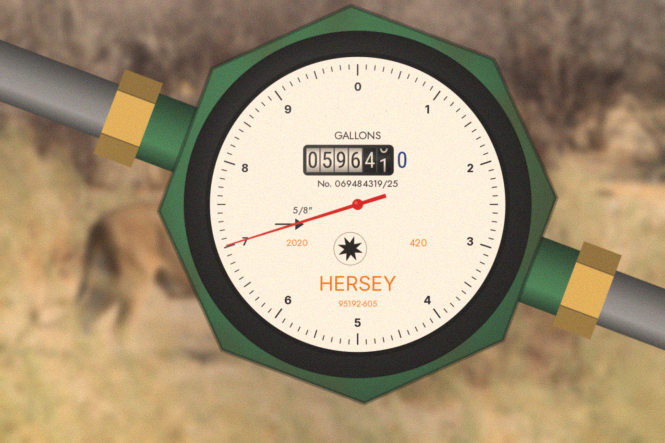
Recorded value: **596407.0** gal
